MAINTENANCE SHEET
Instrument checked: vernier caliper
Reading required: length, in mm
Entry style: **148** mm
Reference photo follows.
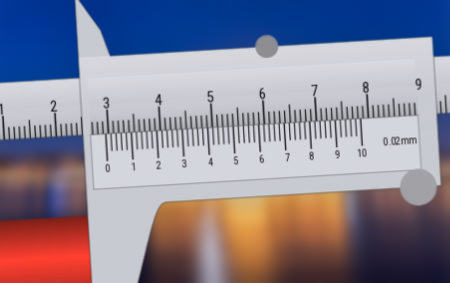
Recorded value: **29.5** mm
